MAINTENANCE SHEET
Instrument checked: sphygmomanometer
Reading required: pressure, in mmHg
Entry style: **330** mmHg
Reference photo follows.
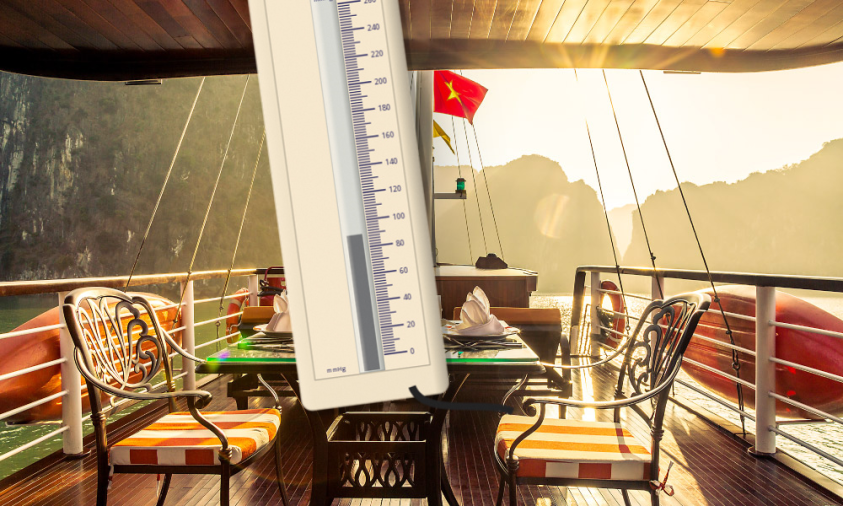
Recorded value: **90** mmHg
